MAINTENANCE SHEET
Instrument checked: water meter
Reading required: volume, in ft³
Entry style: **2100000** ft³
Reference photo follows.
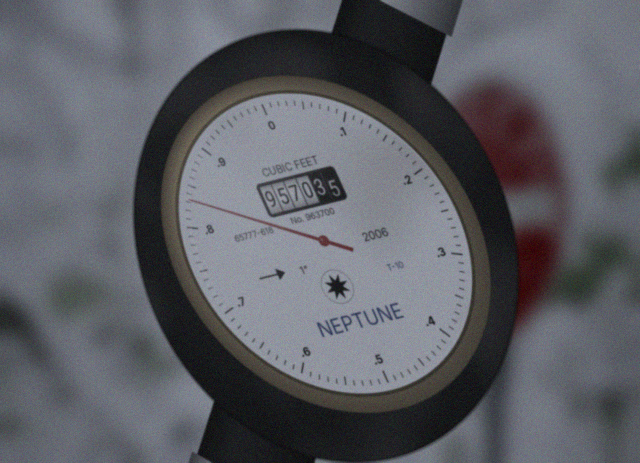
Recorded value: **957034.83** ft³
